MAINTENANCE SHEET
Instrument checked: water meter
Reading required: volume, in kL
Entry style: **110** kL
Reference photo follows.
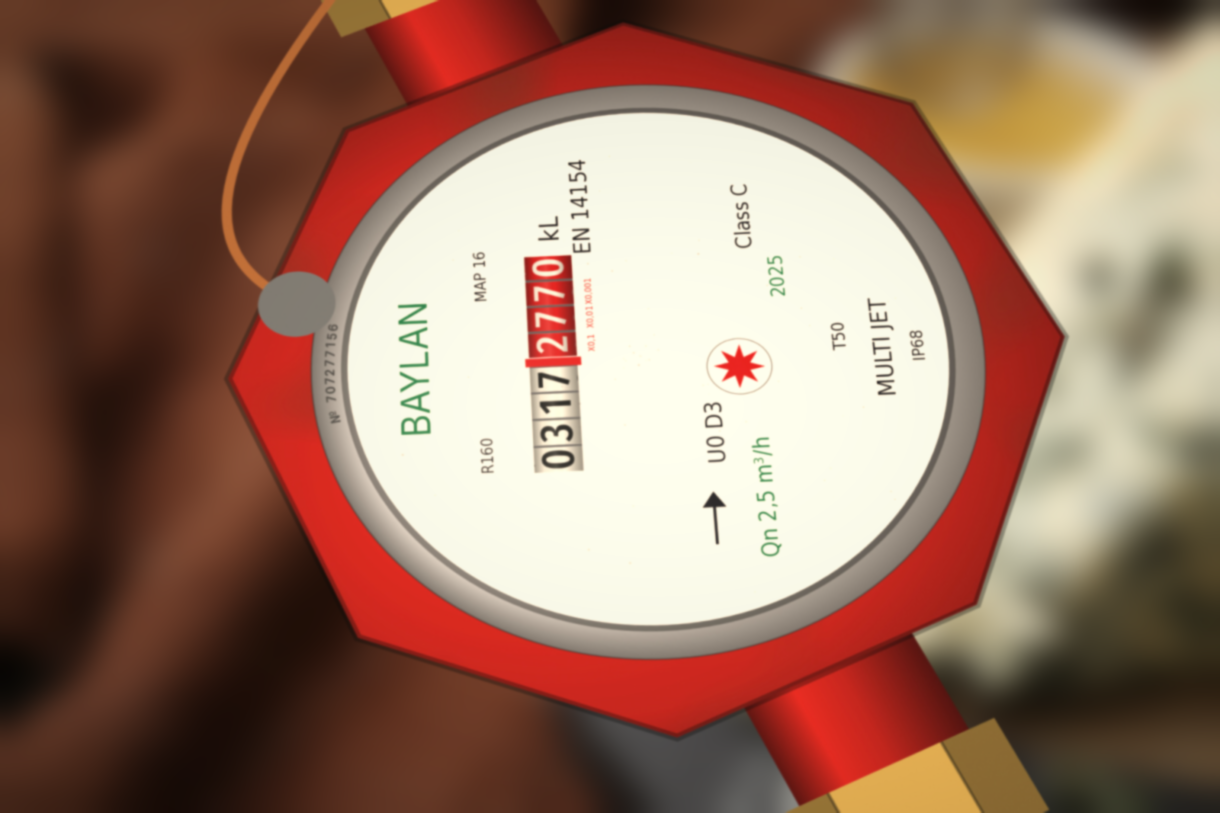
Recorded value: **317.2770** kL
